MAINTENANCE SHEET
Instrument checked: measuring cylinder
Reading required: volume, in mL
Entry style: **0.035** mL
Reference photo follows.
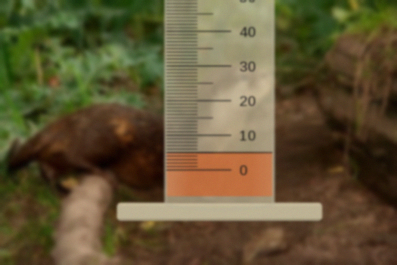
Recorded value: **5** mL
